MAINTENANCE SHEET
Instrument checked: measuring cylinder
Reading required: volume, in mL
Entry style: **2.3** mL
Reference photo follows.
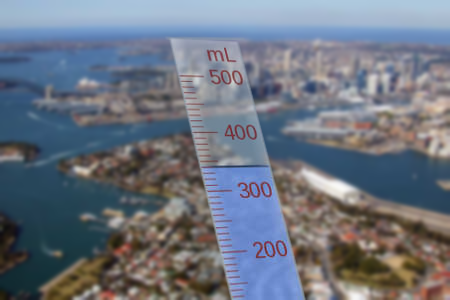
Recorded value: **340** mL
